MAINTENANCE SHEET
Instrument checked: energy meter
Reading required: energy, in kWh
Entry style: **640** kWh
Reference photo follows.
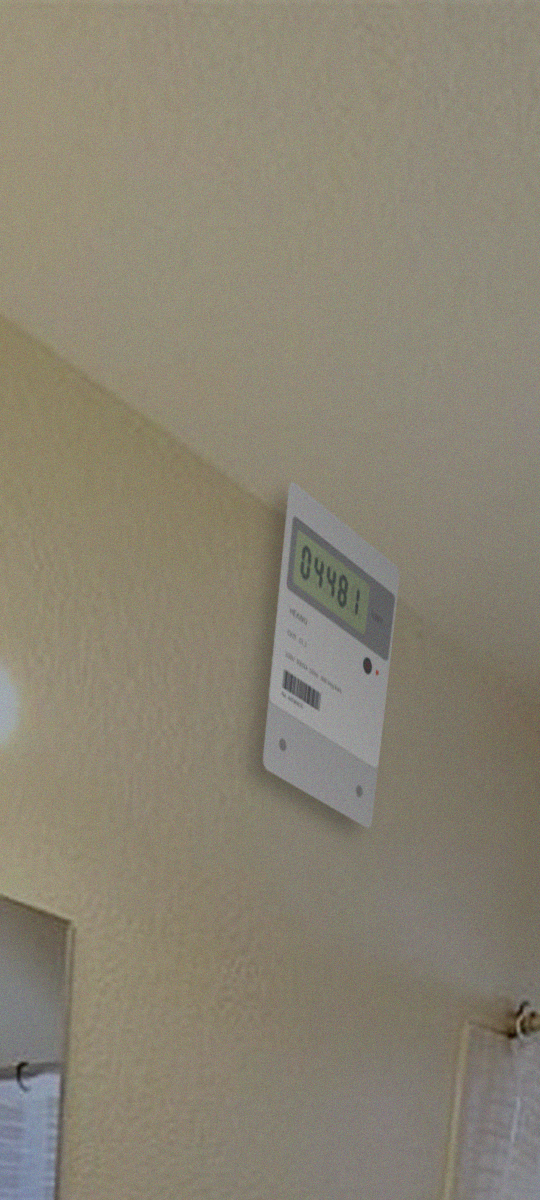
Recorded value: **4481** kWh
